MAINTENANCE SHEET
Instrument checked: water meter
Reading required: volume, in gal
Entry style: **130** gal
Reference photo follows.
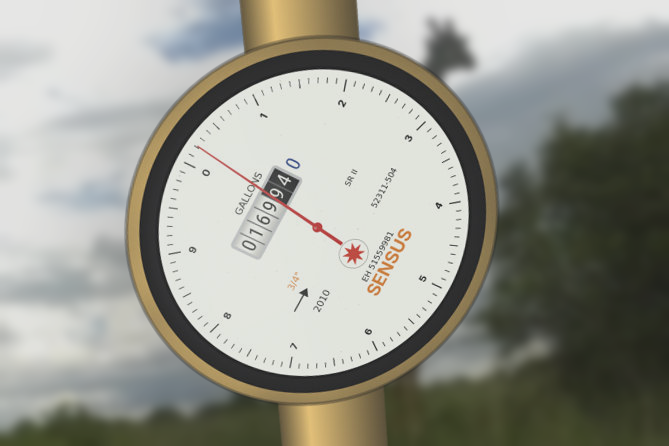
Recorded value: **169940.2** gal
